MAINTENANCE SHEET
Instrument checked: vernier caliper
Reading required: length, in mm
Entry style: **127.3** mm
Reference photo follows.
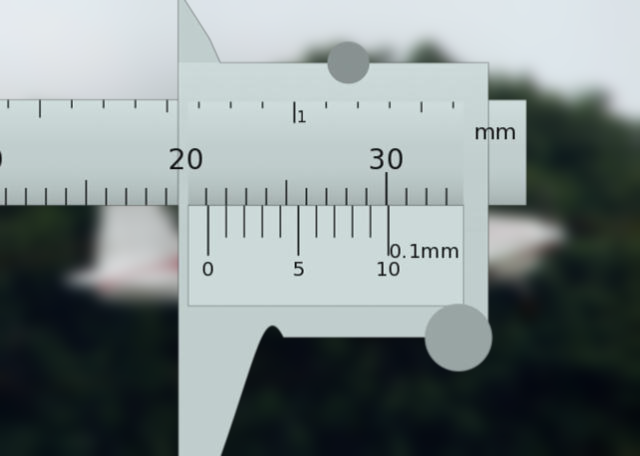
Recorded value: **21.1** mm
